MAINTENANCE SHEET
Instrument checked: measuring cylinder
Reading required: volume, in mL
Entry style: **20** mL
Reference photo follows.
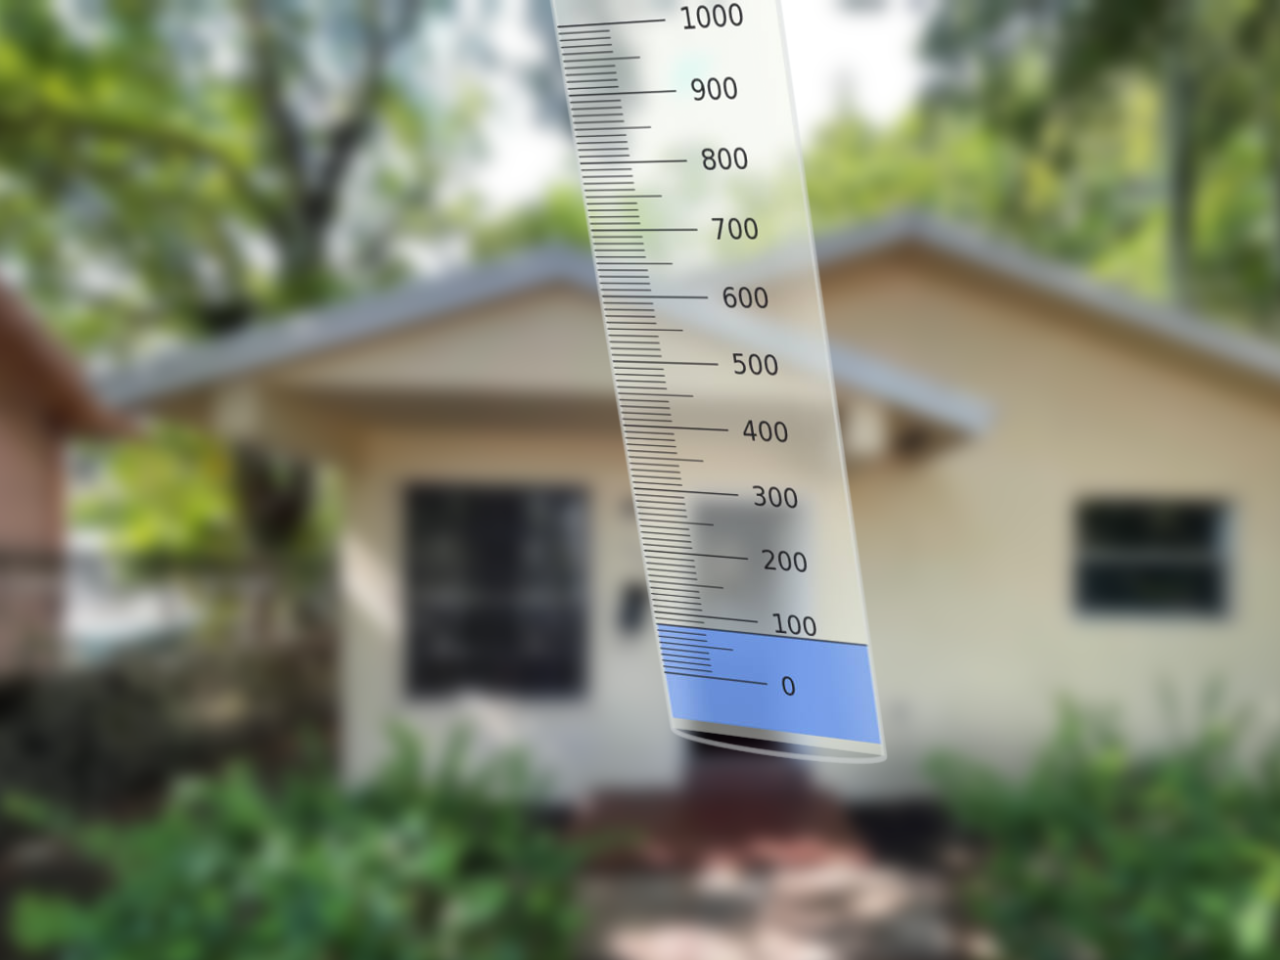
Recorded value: **80** mL
